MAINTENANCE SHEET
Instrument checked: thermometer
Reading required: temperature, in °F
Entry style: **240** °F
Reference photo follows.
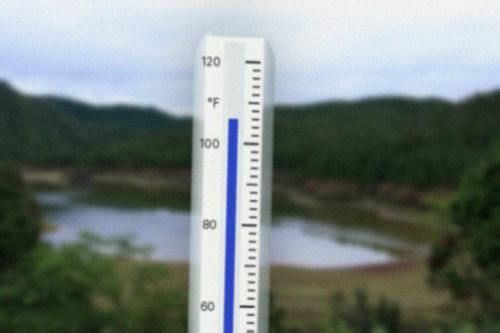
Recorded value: **106** °F
